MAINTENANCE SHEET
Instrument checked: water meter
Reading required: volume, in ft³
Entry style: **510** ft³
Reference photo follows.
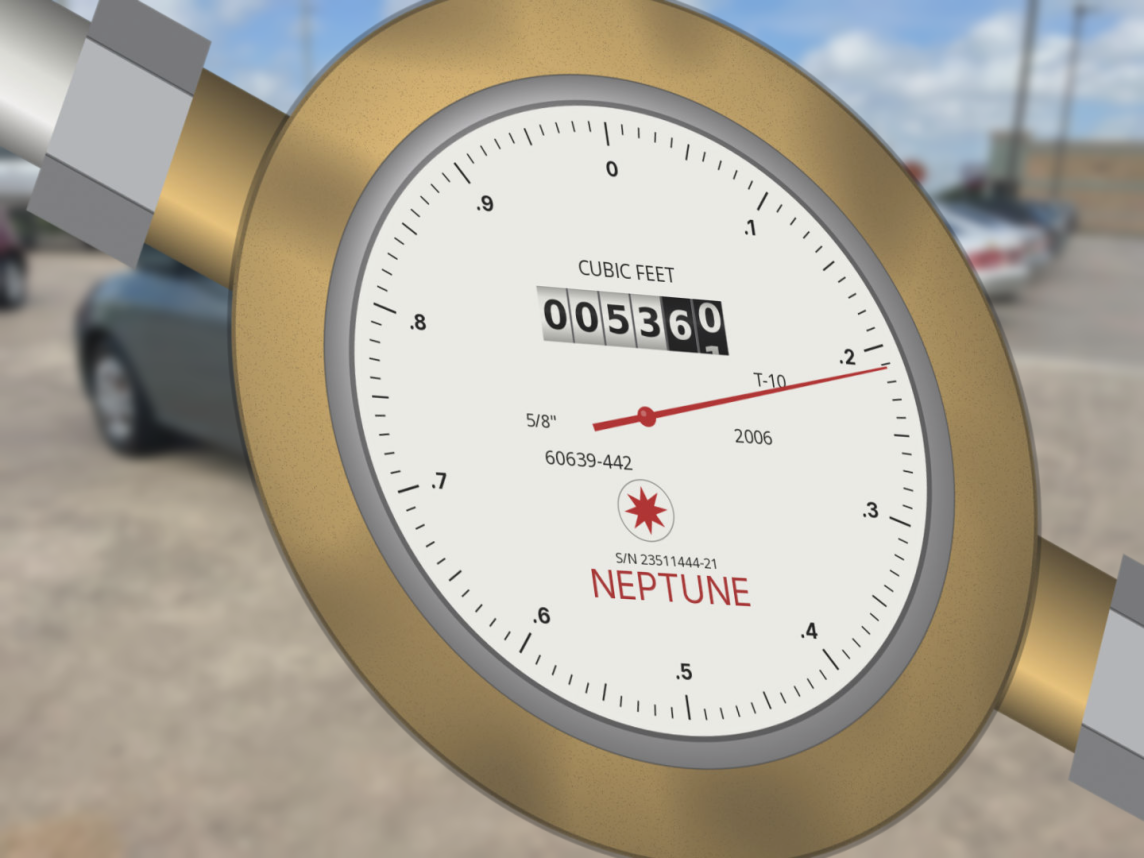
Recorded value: **5360.21** ft³
